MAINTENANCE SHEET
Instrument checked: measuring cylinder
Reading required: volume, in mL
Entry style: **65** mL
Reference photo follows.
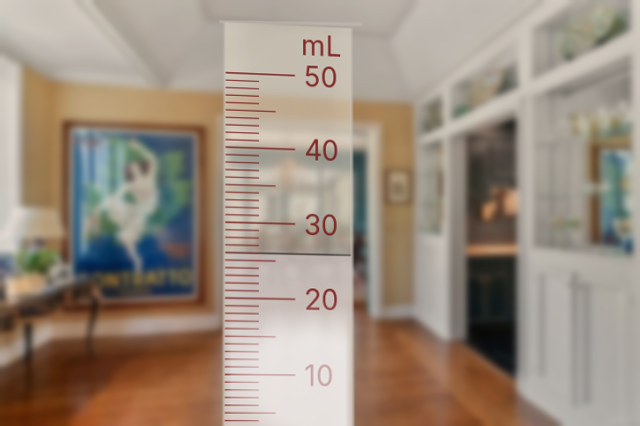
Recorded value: **26** mL
